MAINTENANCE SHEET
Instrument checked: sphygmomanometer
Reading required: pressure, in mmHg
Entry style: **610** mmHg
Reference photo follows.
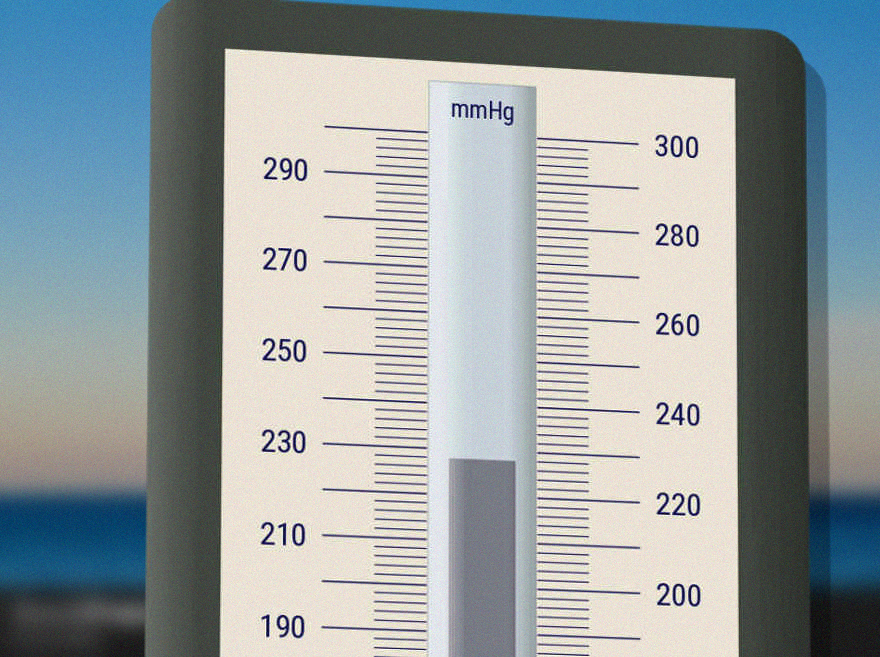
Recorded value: **228** mmHg
